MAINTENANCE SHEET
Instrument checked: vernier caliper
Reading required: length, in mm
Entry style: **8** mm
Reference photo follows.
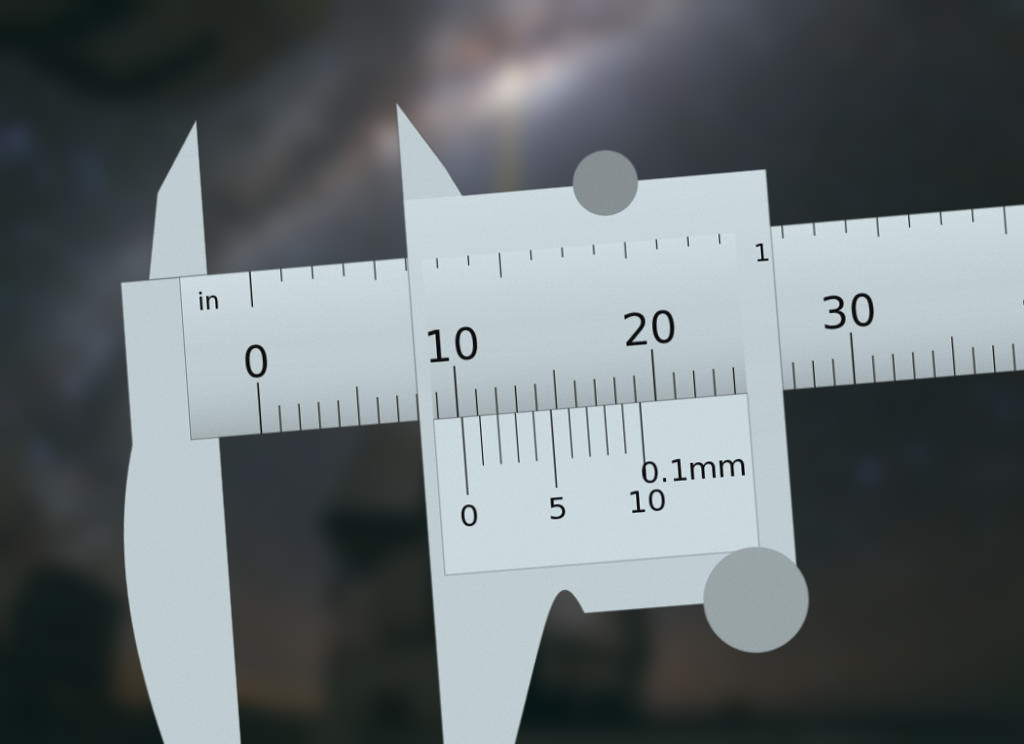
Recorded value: **10.2** mm
